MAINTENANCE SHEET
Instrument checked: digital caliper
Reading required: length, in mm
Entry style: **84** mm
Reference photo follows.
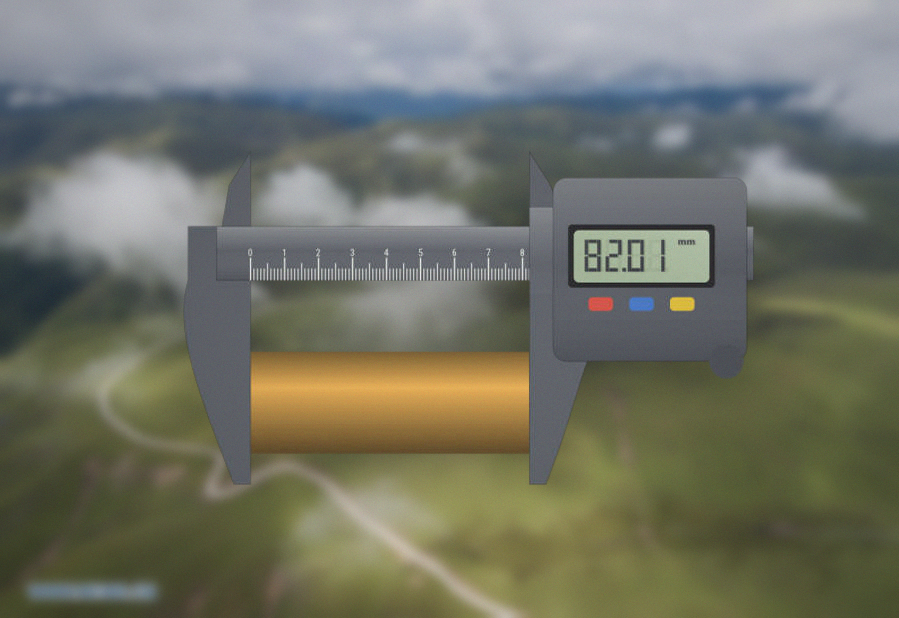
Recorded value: **82.01** mm
